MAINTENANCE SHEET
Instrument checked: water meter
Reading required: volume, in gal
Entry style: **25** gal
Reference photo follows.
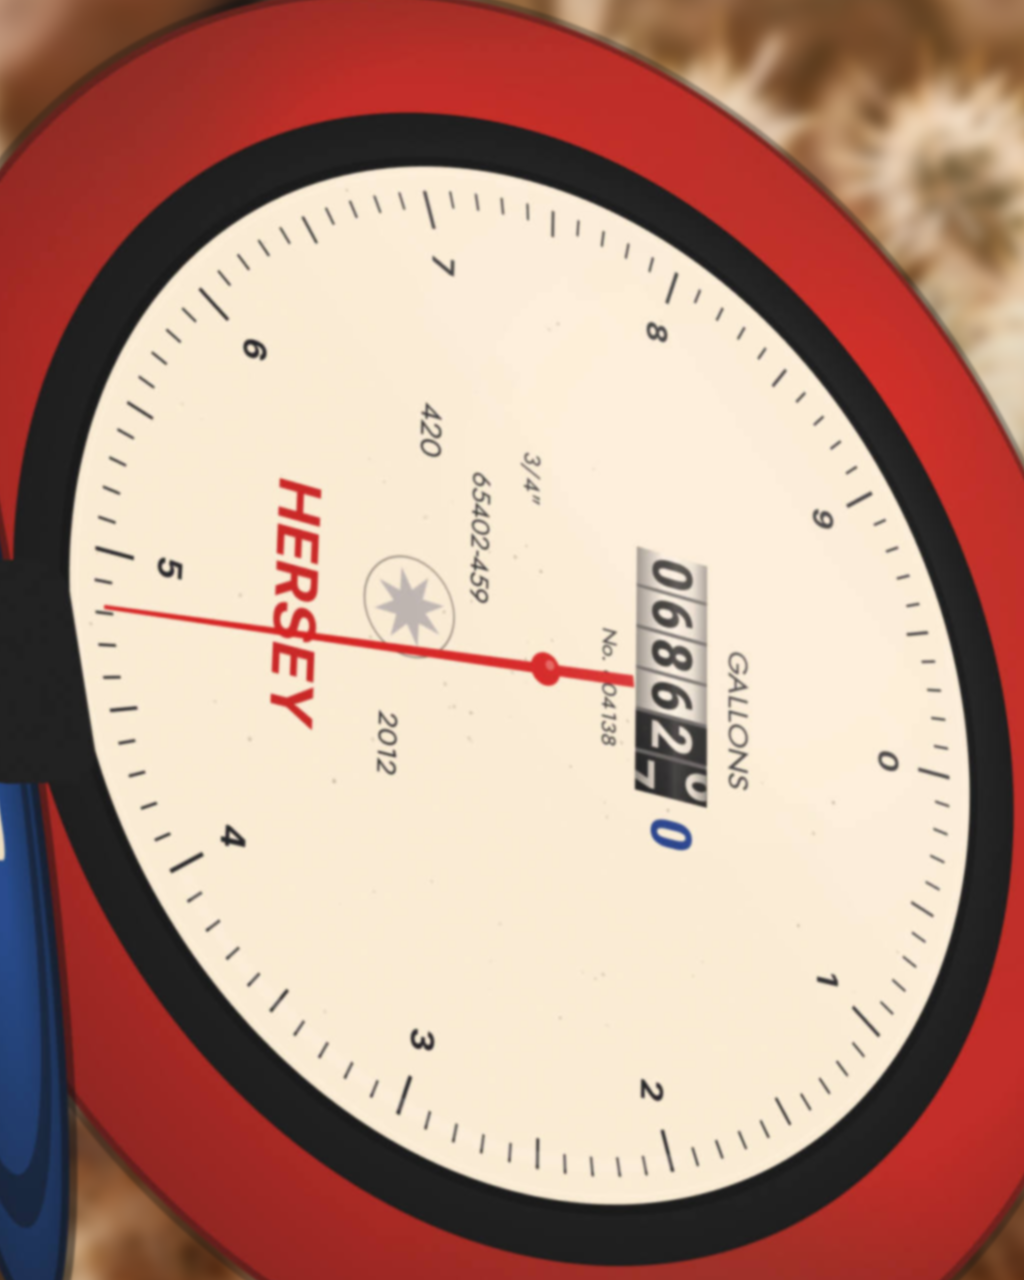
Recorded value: **686264.8** gal
